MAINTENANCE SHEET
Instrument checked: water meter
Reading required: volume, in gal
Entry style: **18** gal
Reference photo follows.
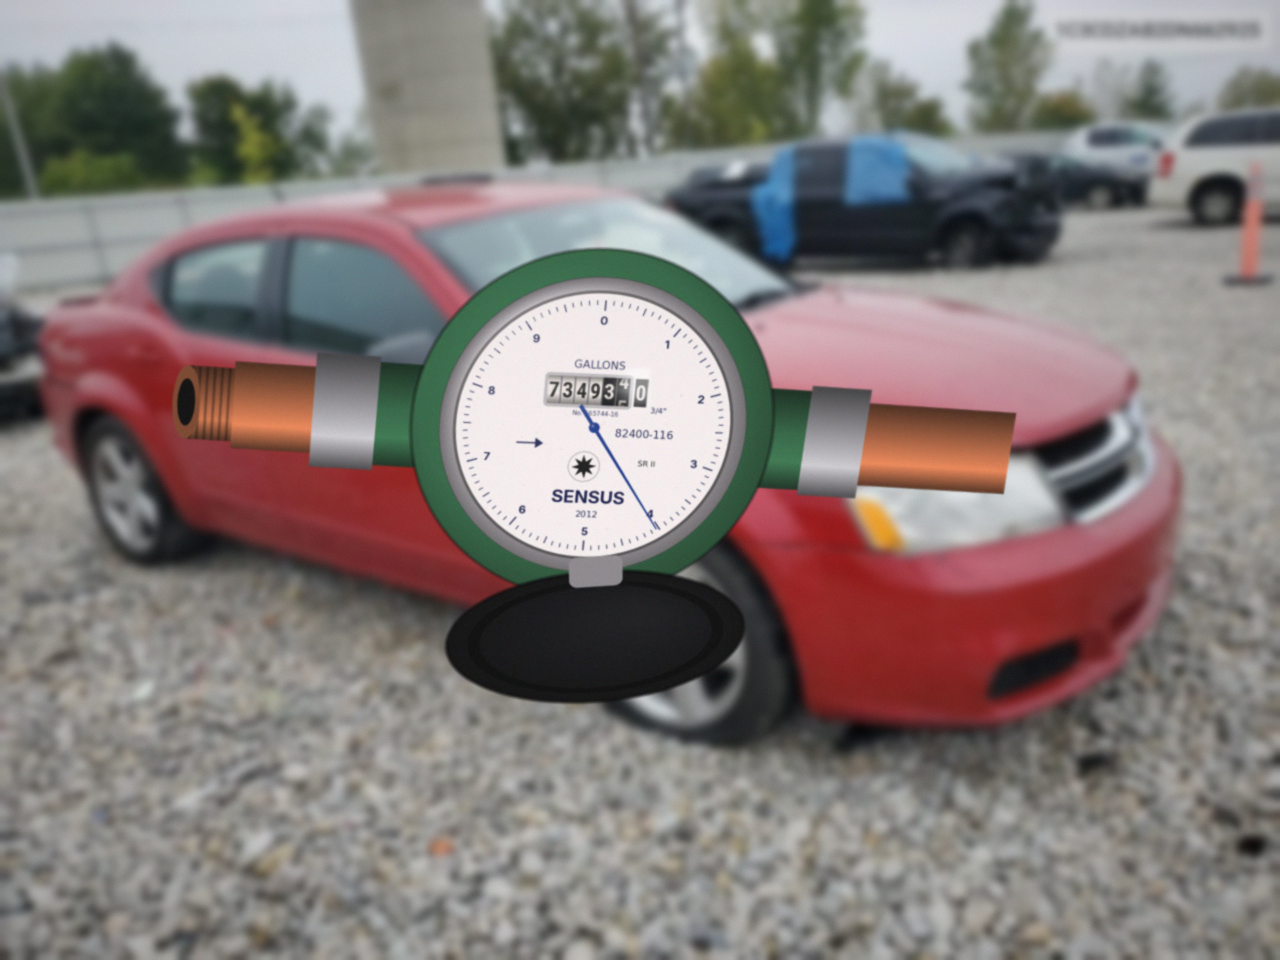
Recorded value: **7349344.0** gal
